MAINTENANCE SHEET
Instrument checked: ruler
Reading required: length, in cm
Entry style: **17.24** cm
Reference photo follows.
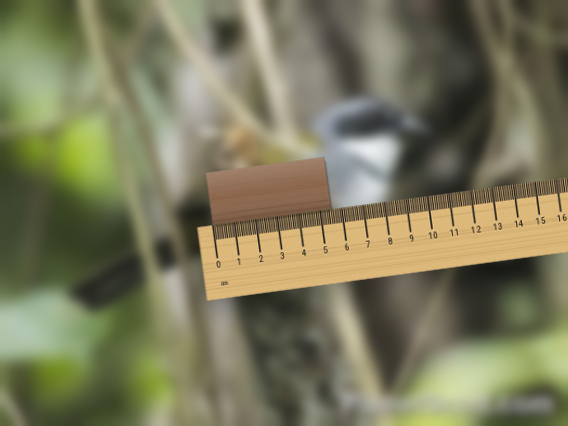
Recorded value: **5.5** cm
